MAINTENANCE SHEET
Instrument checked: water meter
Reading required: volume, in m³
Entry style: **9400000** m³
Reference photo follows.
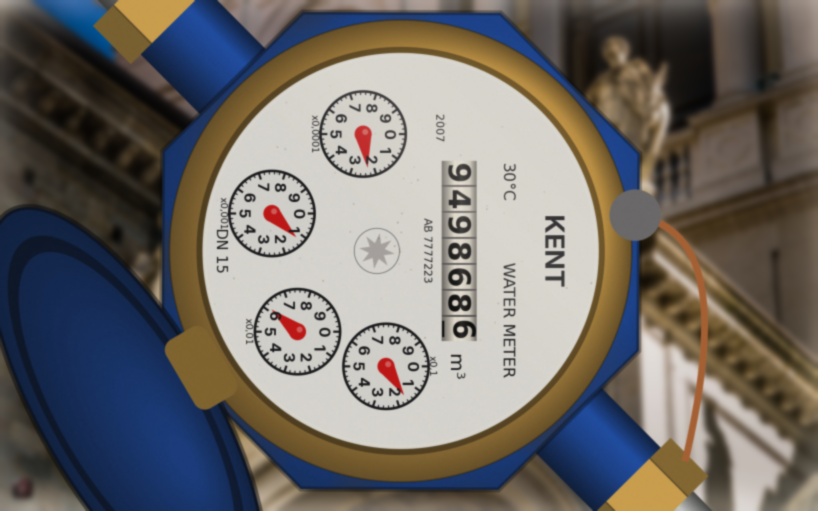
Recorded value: **9498686.1612** m³
